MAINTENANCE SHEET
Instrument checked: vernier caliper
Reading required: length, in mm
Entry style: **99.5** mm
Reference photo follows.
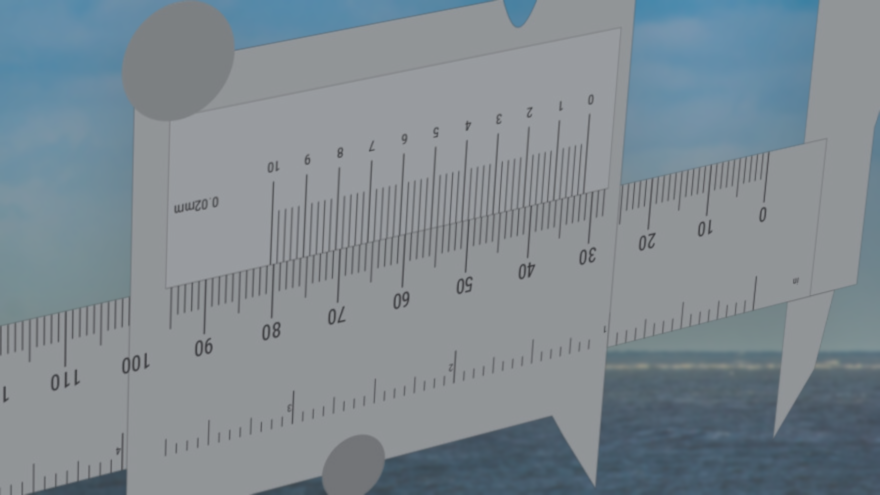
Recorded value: **31.5** mm
